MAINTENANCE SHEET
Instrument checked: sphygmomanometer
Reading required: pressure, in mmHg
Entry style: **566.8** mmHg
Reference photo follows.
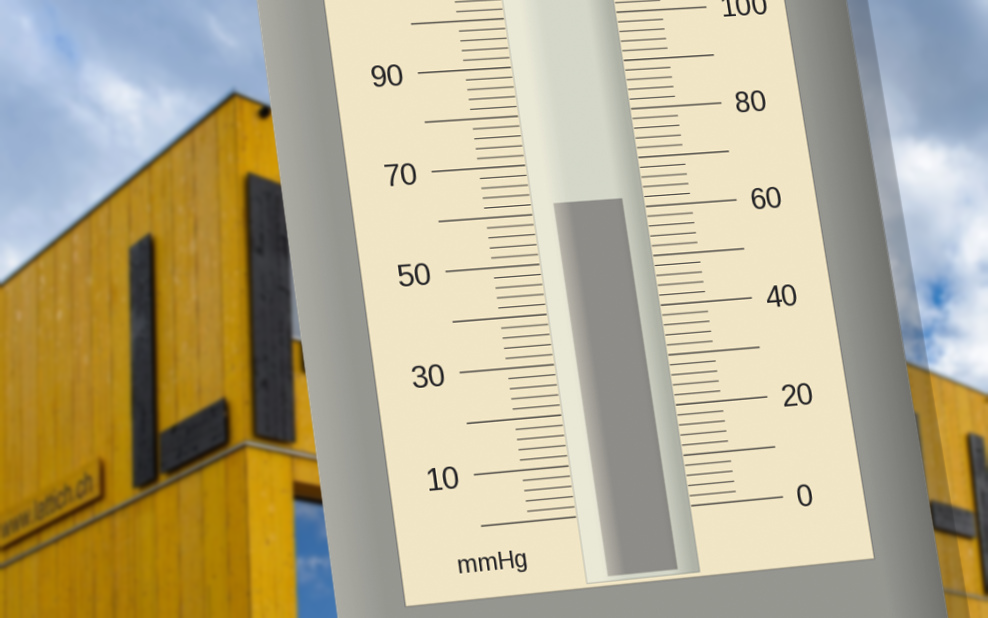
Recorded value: **62** mmHg
